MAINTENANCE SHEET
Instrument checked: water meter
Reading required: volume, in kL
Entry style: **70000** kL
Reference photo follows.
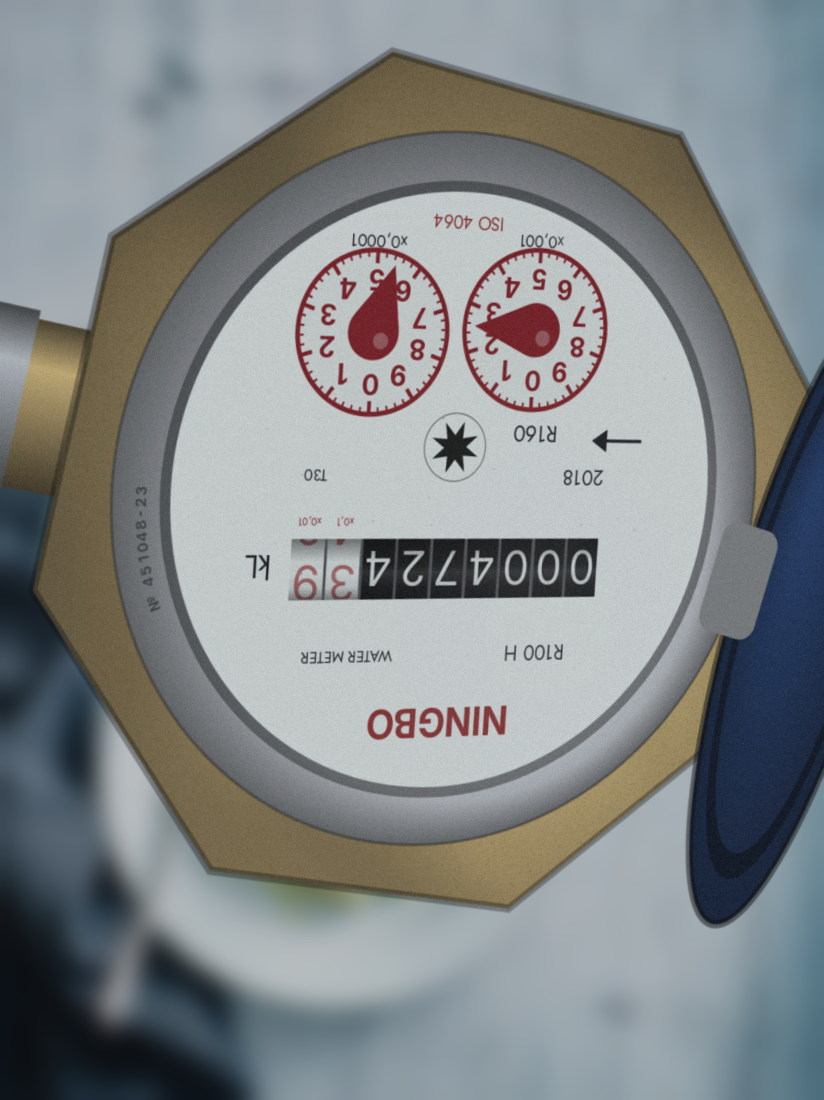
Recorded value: **4724.3925** kL
